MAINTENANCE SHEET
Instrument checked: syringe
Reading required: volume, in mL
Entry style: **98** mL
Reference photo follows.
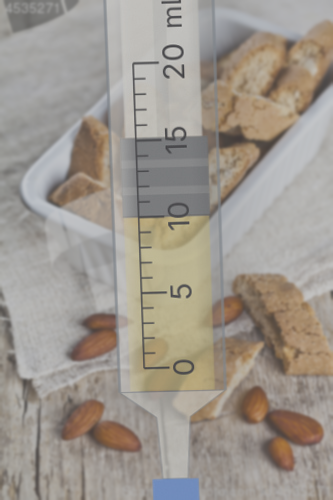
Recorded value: **10** mL
